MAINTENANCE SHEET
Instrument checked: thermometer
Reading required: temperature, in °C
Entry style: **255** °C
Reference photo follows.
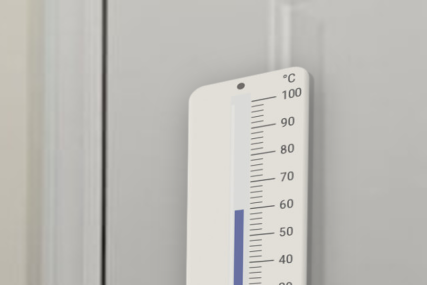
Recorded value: **60** °C
